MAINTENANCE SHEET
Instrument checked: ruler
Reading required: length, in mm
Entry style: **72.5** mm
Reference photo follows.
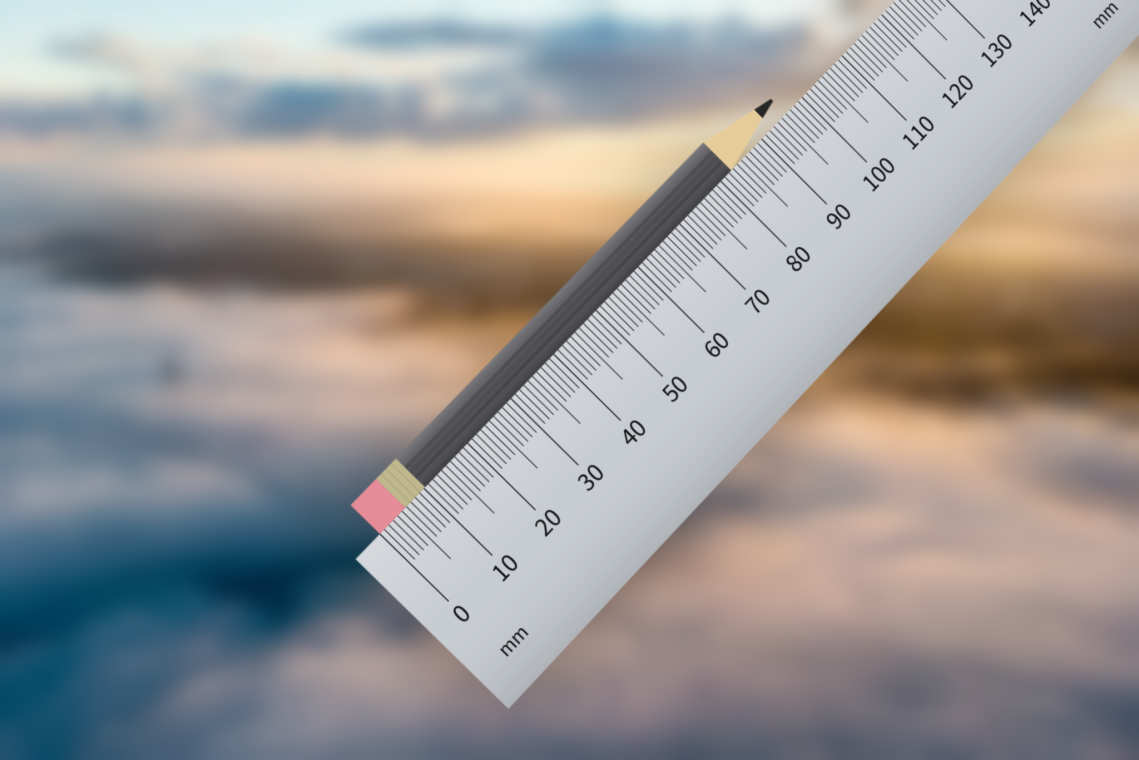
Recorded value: **96** mm
